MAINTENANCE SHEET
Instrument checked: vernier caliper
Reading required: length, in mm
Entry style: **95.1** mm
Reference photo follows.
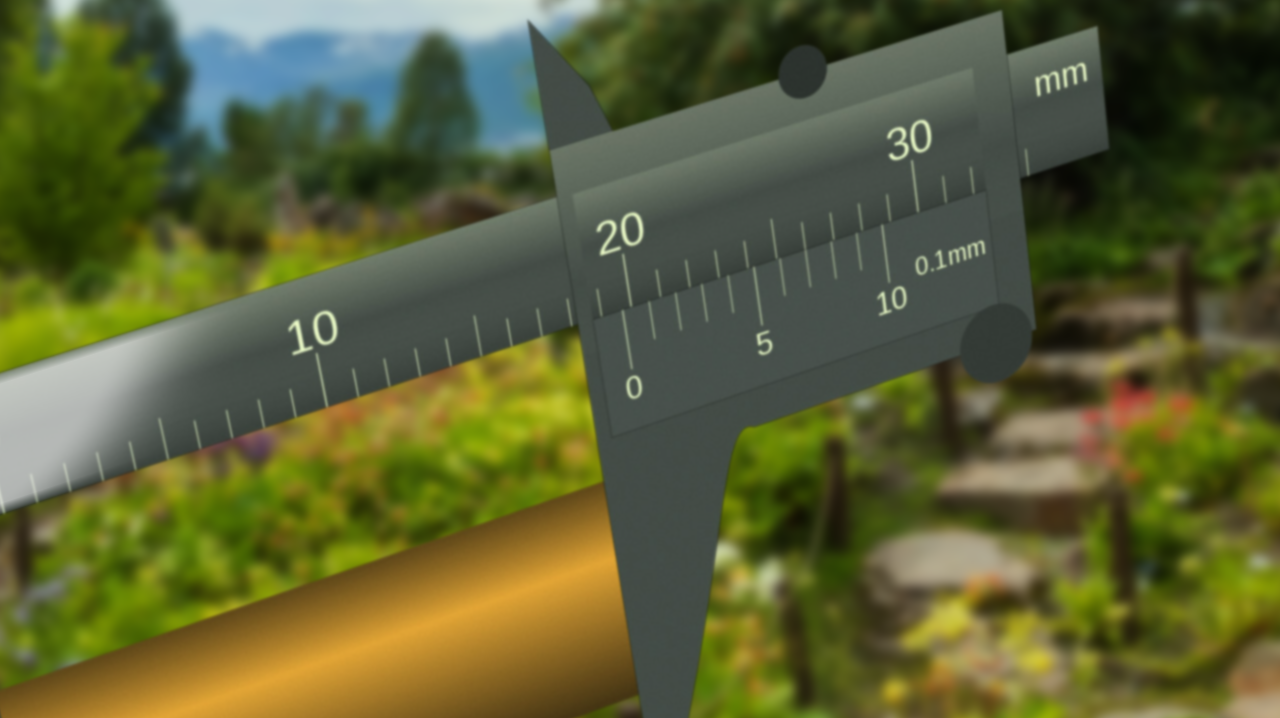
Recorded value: **19.7** mm
